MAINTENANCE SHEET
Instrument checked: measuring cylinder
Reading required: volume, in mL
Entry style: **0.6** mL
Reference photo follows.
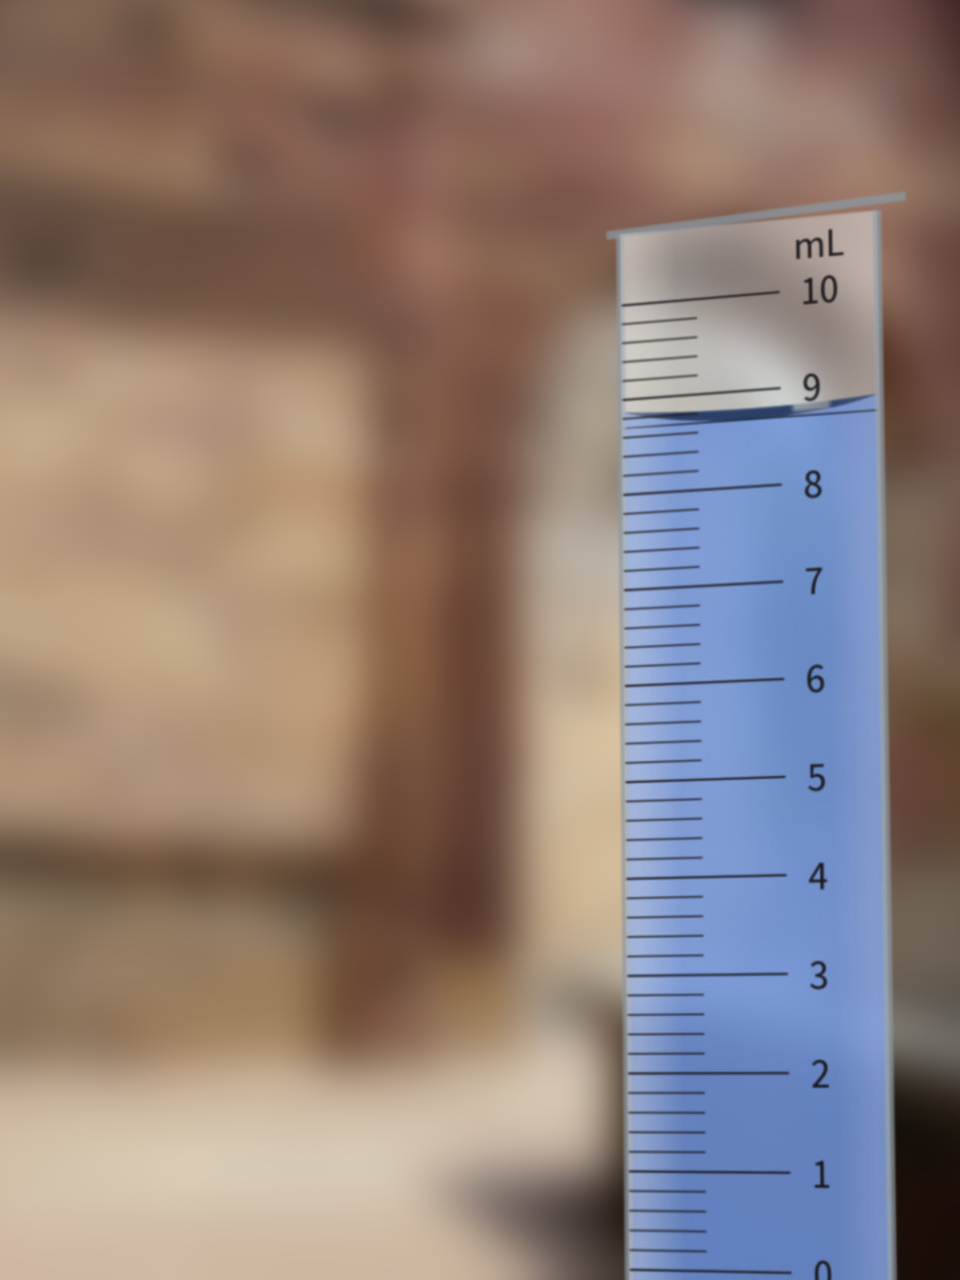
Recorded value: **8.7** mL
